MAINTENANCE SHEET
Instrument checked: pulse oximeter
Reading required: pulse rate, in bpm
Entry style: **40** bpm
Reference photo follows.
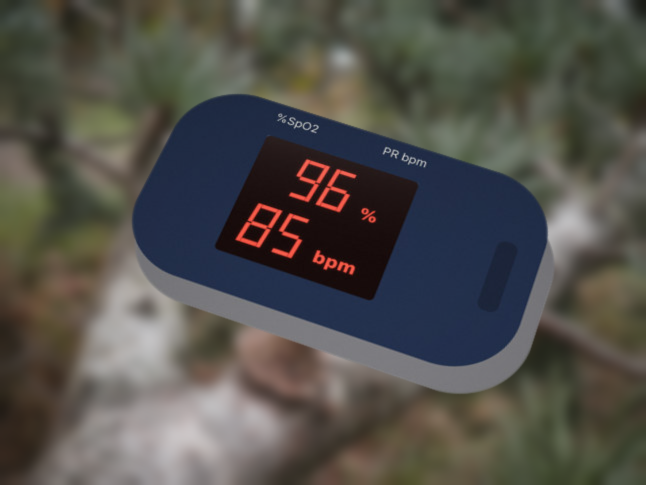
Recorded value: **85** bpm
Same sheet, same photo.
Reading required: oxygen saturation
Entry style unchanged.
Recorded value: **96** %
